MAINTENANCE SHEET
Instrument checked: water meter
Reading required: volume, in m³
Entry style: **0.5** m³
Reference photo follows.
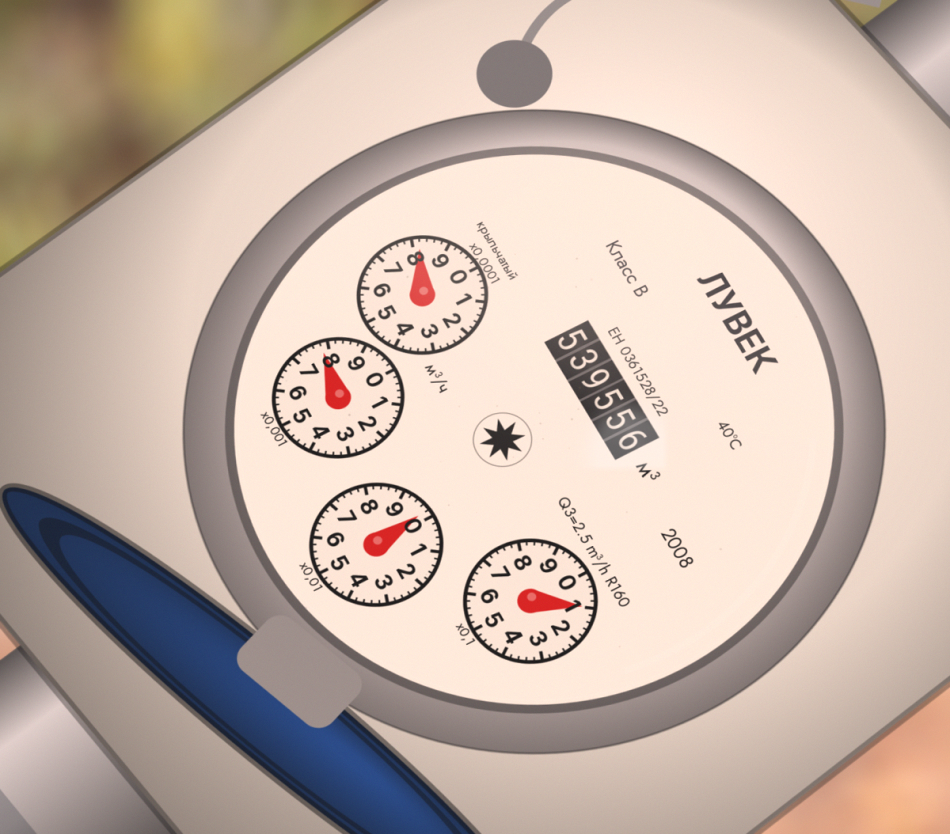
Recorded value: **539556.0978** m³
